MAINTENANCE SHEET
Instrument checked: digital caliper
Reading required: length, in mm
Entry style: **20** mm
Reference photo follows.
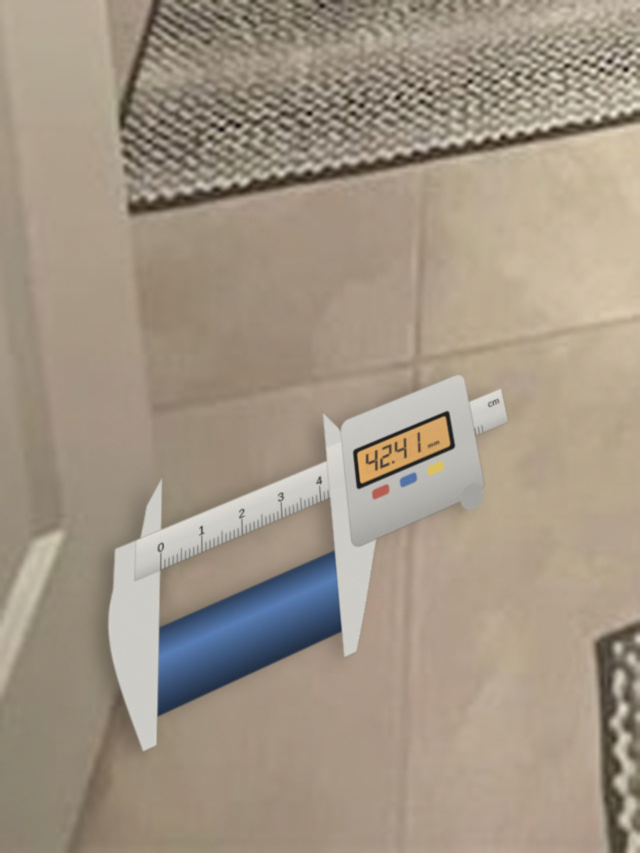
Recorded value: **42.41** mm
